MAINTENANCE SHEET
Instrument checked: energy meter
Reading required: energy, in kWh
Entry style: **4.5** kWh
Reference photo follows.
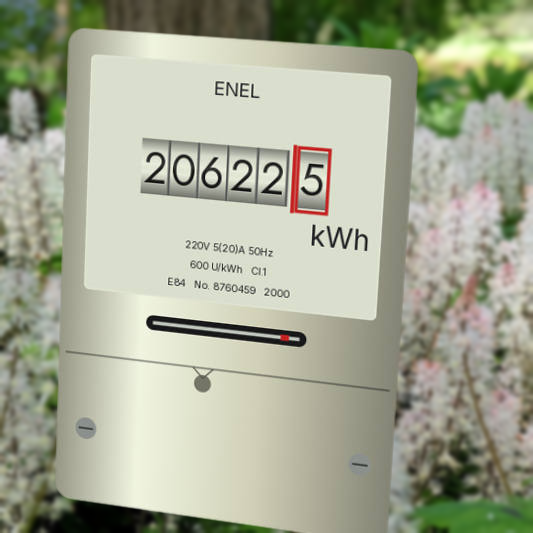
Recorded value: **20622.5** kWh
